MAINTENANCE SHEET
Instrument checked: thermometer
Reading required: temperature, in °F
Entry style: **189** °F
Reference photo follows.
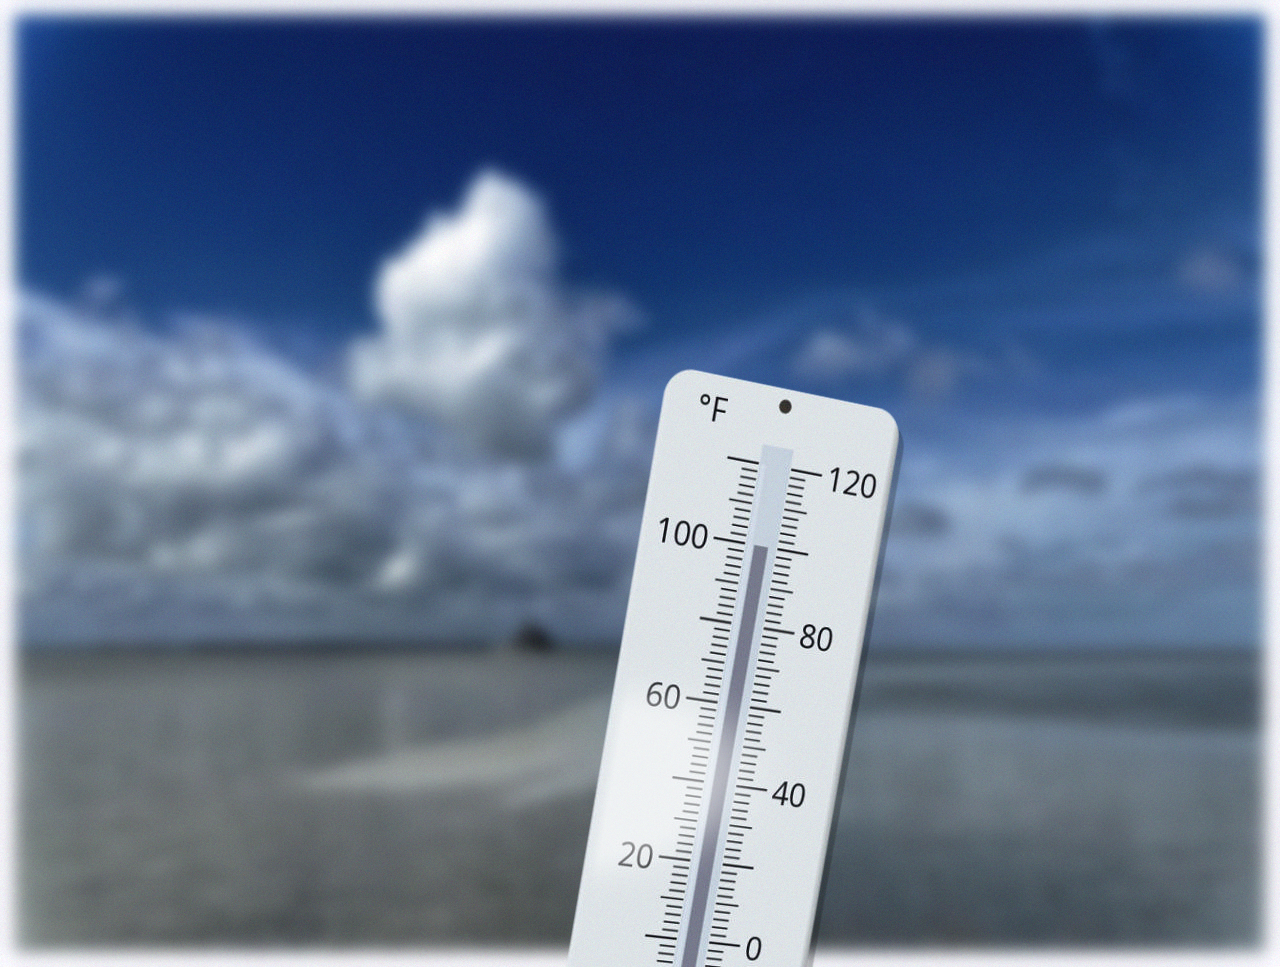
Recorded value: **100** °F
